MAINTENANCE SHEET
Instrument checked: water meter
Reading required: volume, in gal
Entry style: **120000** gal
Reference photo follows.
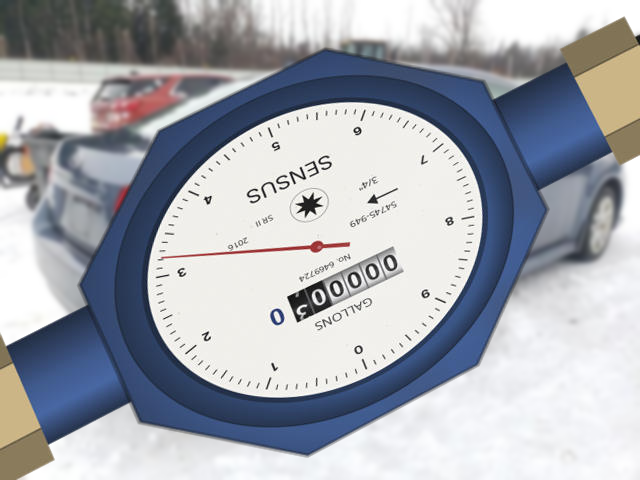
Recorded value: **33.2** gal
